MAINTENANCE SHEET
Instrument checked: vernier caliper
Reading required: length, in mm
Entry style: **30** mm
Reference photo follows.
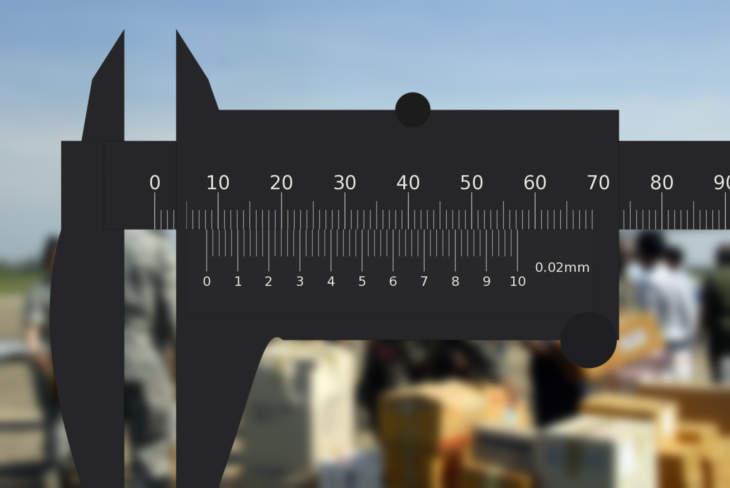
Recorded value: **8.2** mm
